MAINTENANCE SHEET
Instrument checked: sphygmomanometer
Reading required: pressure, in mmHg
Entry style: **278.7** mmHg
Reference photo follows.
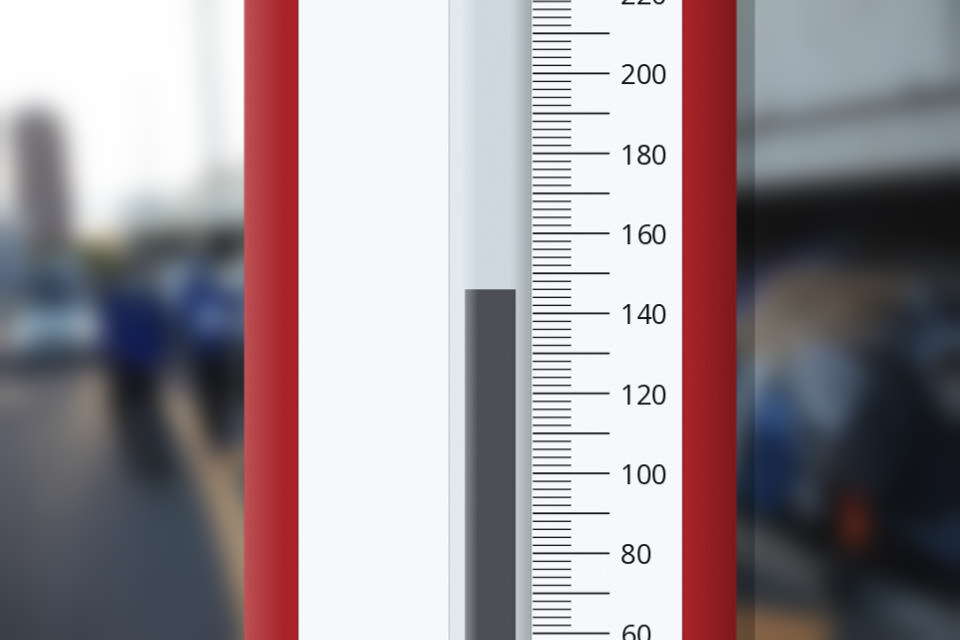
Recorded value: **146** mmHg
